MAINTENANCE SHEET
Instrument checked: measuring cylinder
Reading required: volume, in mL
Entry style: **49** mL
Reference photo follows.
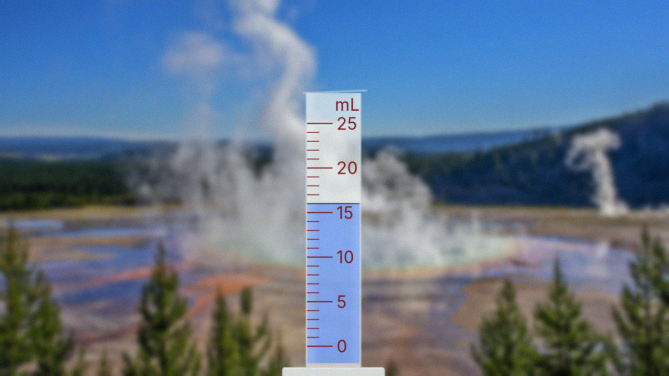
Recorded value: **16** mL
